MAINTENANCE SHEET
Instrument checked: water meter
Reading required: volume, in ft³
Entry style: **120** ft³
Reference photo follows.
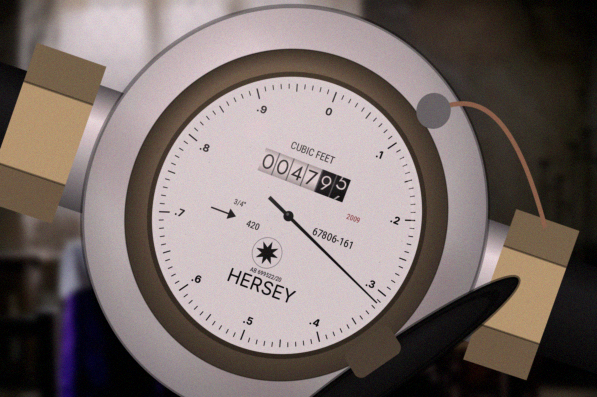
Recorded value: **4795.31** ft³
